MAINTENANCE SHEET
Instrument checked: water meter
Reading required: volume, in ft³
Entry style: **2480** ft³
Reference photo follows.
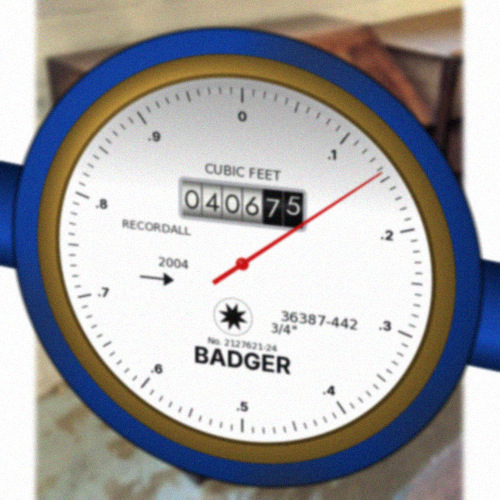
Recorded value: **40675.14** ft³
